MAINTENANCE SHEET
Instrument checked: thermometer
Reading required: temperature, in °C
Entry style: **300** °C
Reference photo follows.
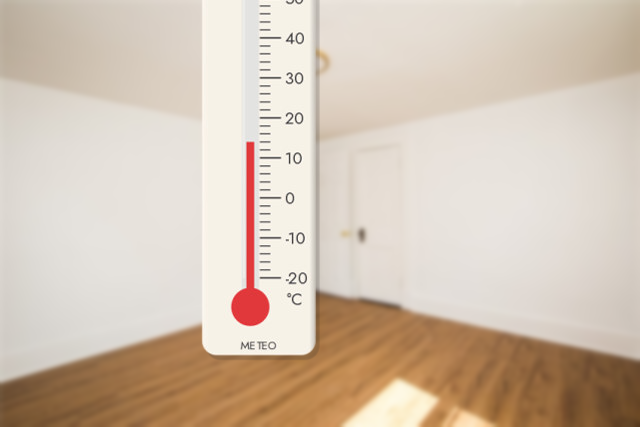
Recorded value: **14** °C
